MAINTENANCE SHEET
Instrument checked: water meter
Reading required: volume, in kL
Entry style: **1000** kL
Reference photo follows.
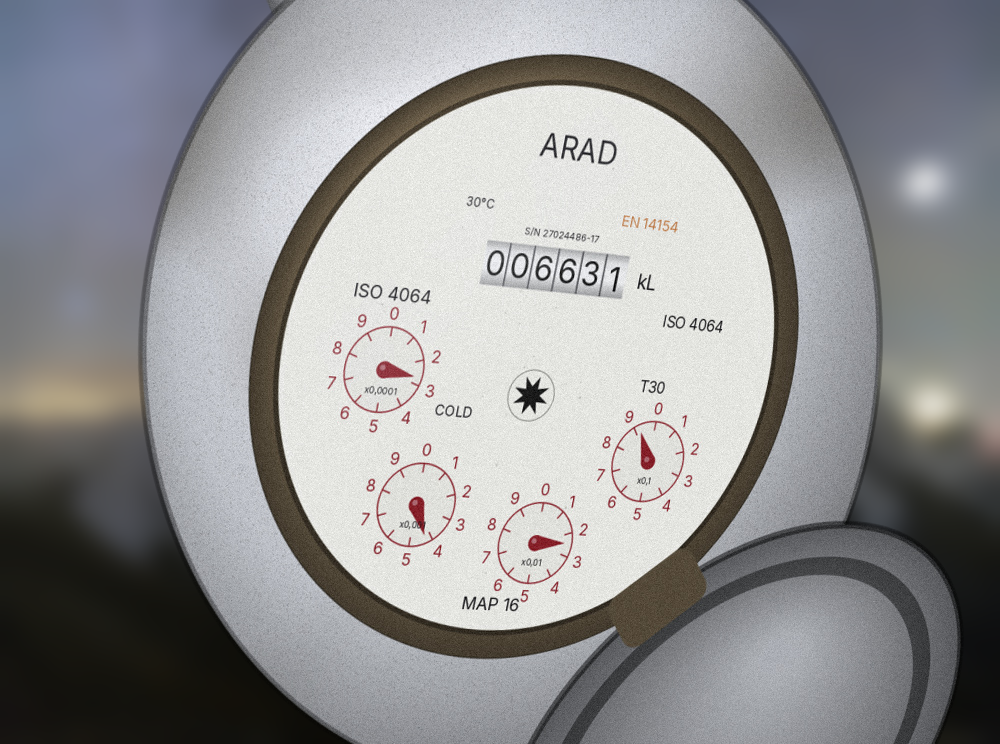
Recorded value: **6630.9242** kL
